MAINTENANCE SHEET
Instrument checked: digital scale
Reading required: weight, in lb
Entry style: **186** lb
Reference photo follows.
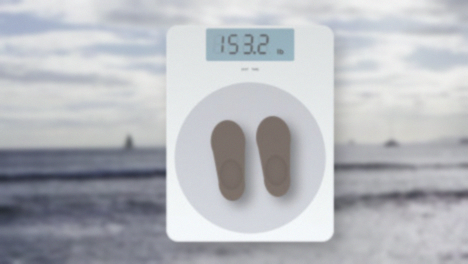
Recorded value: **153.2** lb
